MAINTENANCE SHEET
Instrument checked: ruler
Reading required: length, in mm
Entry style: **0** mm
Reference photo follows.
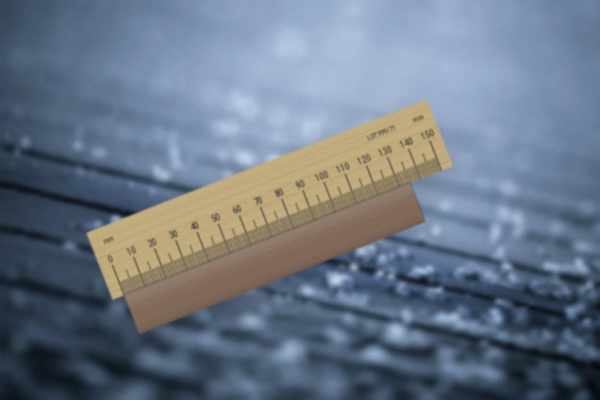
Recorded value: **135** mm
